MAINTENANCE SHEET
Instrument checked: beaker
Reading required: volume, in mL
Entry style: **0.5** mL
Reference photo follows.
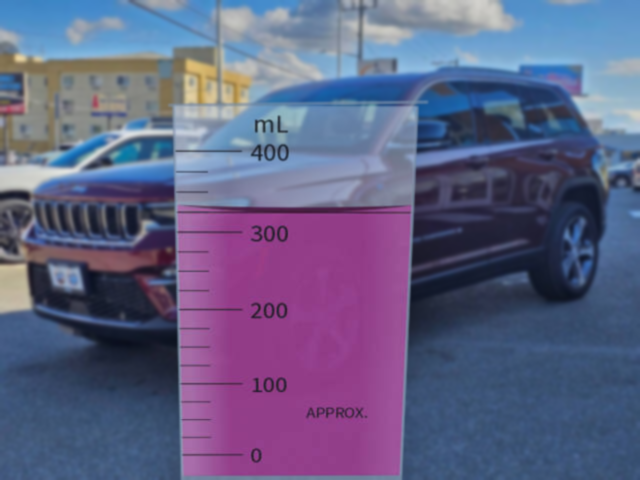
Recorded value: **325** mL
